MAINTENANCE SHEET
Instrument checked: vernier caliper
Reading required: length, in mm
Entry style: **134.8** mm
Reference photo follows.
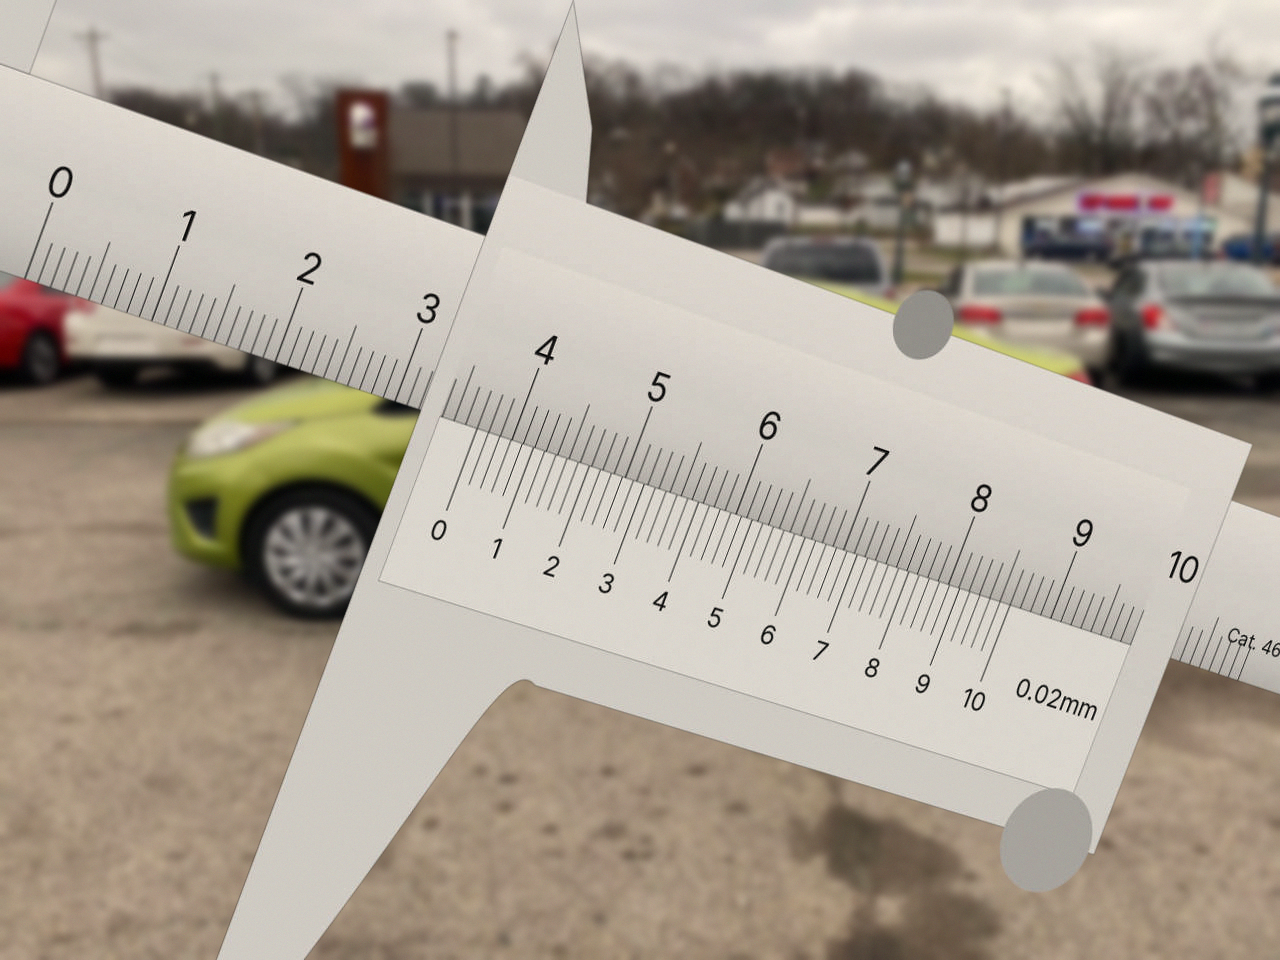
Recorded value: **37.0** mm
